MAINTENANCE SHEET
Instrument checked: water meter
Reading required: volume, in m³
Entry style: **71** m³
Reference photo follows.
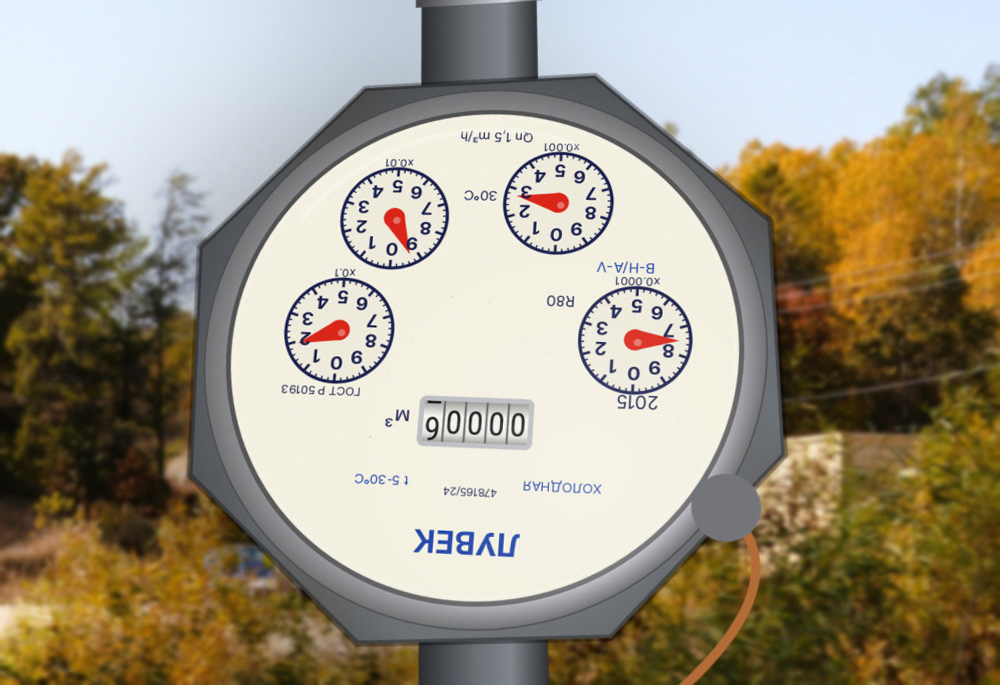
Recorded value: **6.1927** m³
